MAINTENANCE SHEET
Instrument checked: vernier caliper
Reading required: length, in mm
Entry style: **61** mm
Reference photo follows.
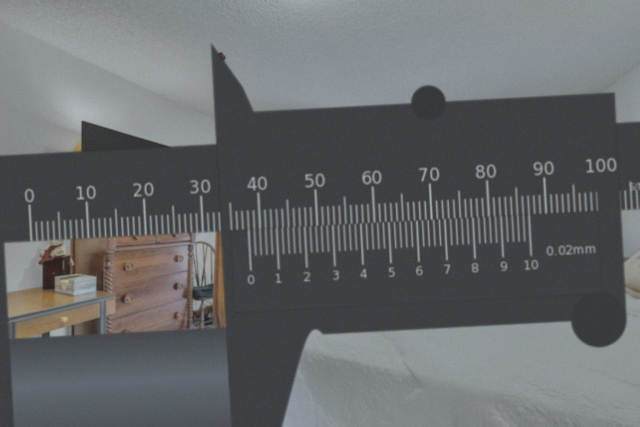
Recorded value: **38.0** mm
